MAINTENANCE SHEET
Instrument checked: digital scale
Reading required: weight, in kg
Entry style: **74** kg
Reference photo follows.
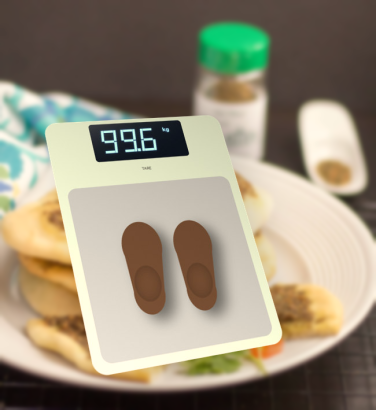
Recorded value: **99.6** kg
